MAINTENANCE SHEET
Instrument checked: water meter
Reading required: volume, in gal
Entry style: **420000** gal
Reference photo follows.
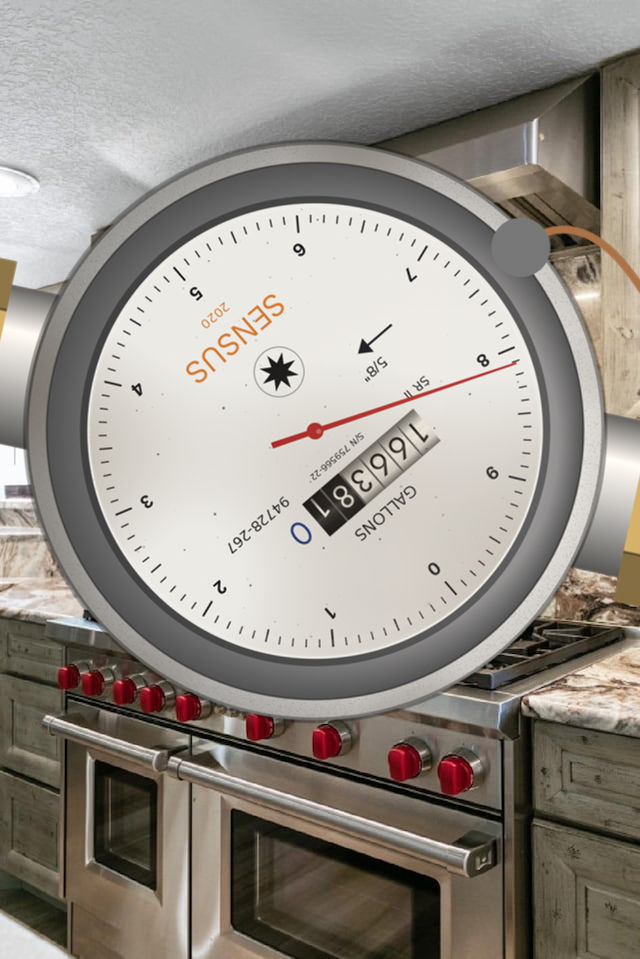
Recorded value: **1663808.1** gal
